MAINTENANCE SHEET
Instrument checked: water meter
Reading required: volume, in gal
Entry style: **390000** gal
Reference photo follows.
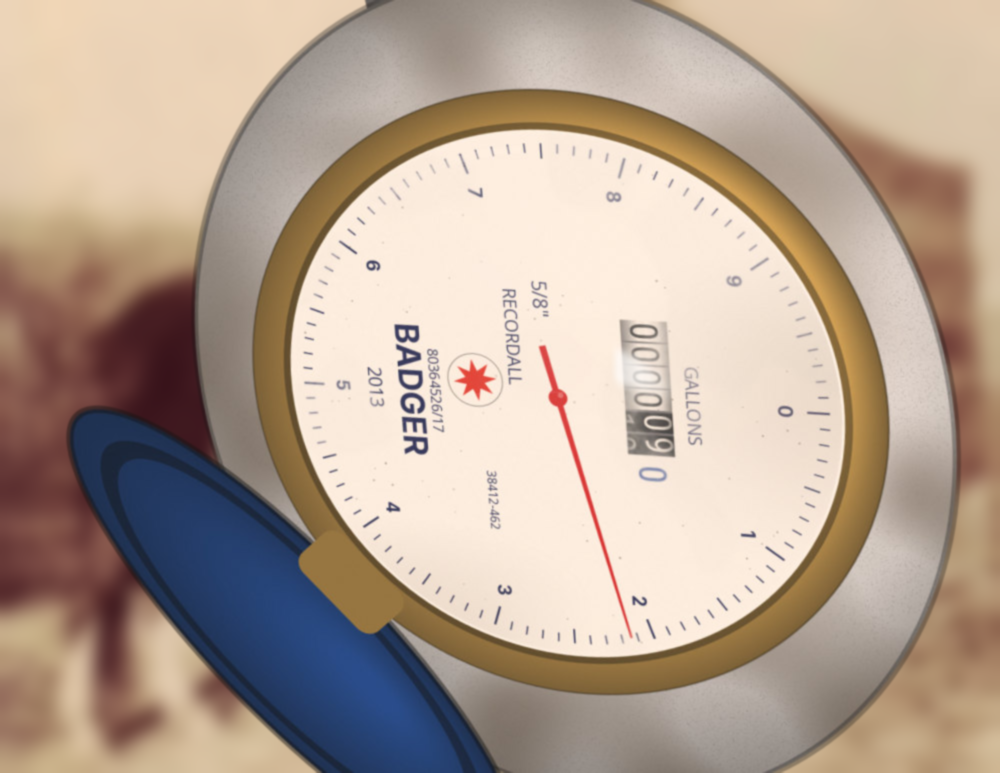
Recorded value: **92.1** gal
